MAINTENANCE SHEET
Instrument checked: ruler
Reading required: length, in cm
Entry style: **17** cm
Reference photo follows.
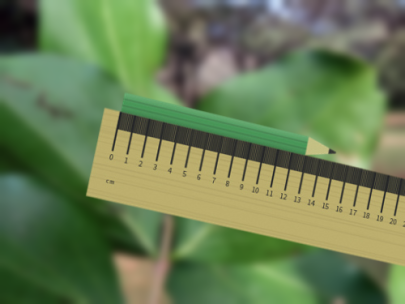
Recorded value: **15** cm
